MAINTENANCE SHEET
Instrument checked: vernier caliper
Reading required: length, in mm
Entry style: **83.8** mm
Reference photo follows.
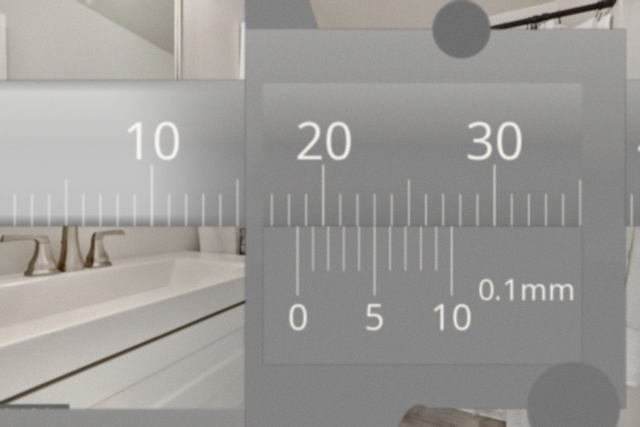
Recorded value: **18.5** mm
